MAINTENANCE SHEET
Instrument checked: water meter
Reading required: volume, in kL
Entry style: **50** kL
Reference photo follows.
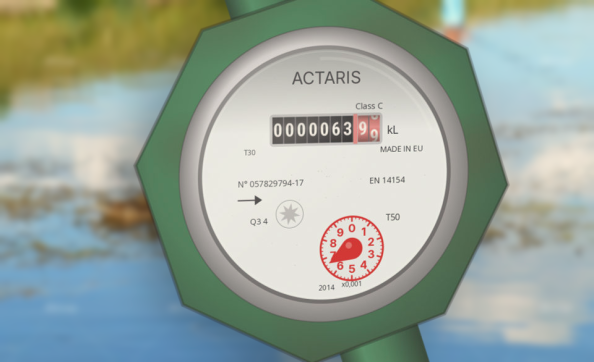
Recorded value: **63.986** kL
